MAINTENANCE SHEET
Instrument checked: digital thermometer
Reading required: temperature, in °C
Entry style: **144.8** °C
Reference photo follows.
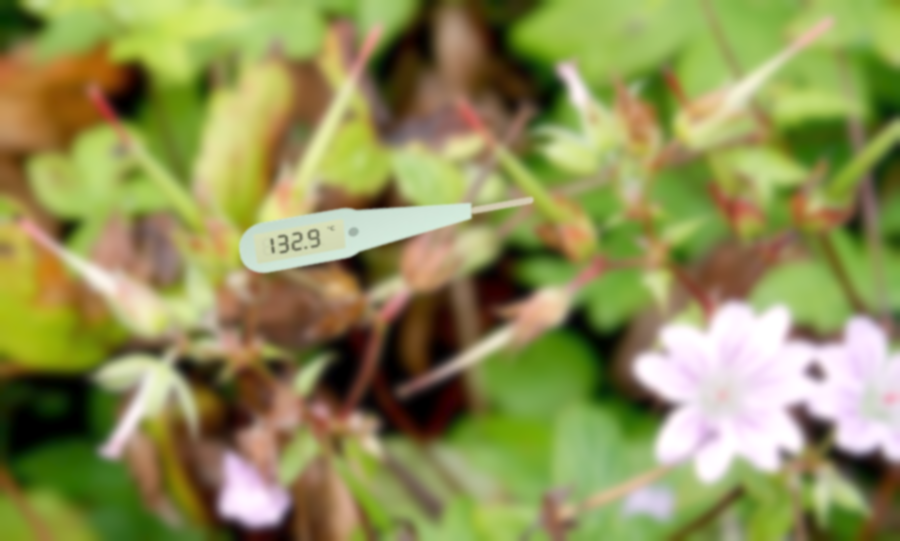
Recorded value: **132.9** °C
